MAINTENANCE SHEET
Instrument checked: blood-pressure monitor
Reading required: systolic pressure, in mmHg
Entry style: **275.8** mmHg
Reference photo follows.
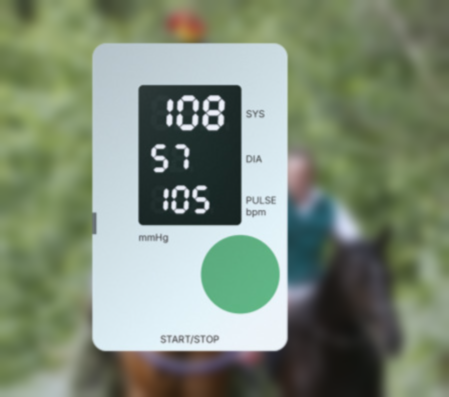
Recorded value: **108** mmHg
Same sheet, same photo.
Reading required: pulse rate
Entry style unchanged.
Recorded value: **105** bpm
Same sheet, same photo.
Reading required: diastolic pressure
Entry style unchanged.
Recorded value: **57** mmHg
